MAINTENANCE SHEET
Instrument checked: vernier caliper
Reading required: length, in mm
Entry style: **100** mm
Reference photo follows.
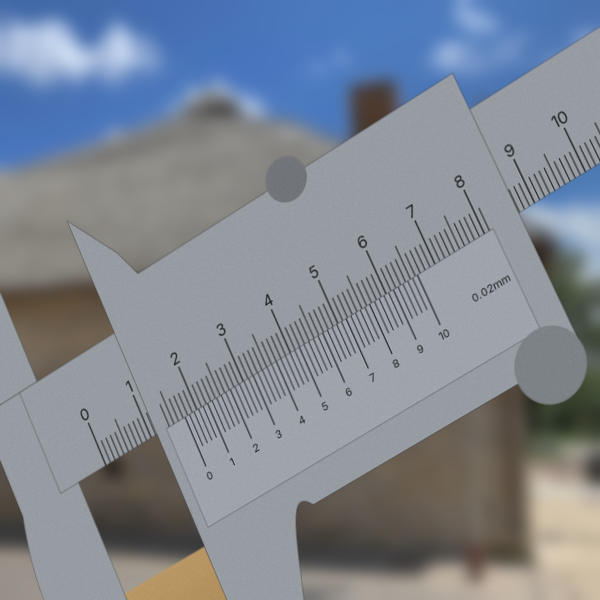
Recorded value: **17.4** mm
